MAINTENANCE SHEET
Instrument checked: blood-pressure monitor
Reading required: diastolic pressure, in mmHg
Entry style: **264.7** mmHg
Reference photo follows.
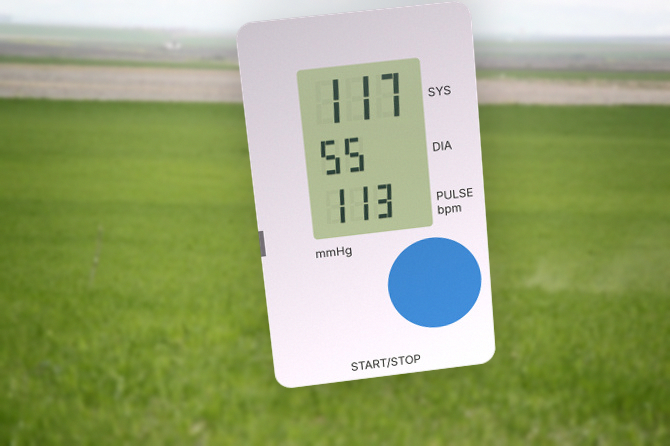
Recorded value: **55** mmHg
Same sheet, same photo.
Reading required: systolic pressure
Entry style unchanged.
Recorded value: **117** mmHg
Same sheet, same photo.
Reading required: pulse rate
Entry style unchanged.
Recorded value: **113** bpm
